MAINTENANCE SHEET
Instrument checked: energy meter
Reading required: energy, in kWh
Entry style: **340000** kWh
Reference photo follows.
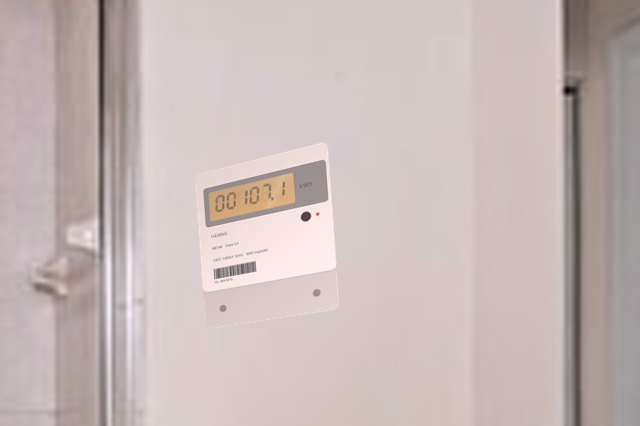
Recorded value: **107.1** kWh
